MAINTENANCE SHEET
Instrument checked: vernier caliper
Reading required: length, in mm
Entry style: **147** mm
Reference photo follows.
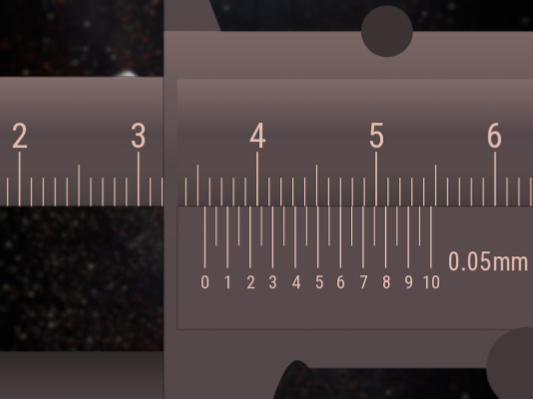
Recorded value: **35.6** mm
